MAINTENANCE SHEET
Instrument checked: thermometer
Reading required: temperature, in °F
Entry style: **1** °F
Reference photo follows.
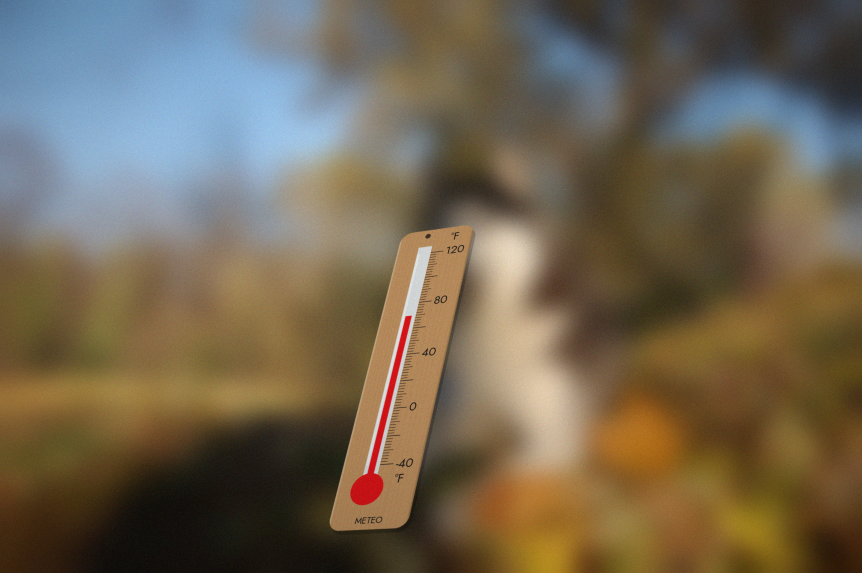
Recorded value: **70** °F
